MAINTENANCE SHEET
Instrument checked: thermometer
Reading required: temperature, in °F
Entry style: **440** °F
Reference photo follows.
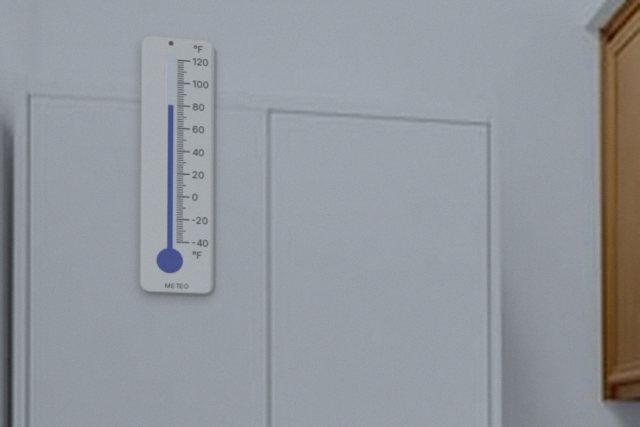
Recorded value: **80** °F
